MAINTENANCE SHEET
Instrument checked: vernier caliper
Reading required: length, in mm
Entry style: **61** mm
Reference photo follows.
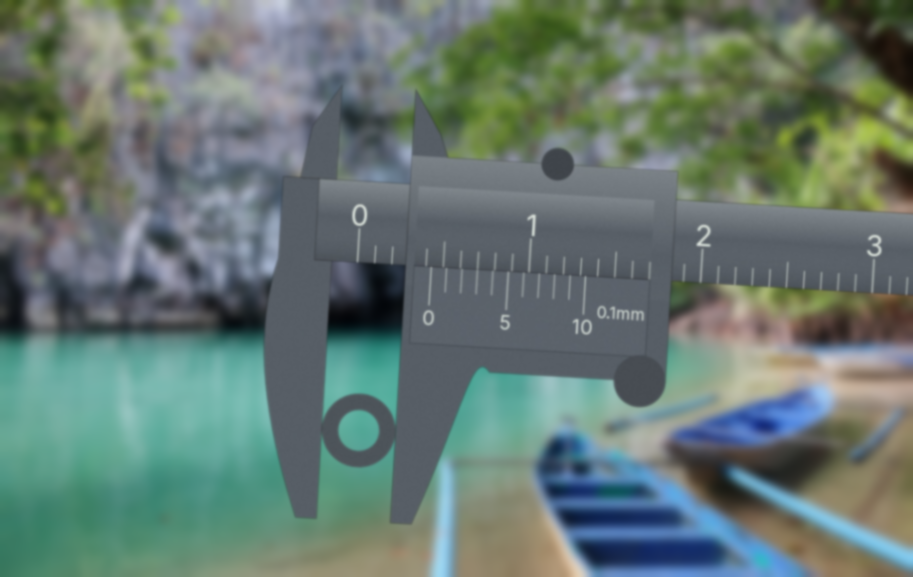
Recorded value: **4.3** mm
